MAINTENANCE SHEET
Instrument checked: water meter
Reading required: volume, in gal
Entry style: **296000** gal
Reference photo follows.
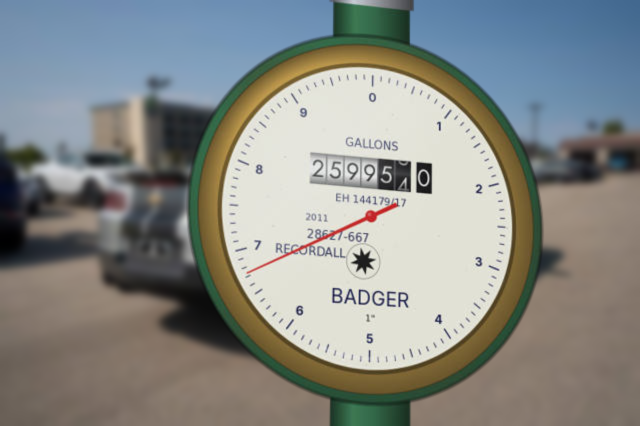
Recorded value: **2599536.7** gal
